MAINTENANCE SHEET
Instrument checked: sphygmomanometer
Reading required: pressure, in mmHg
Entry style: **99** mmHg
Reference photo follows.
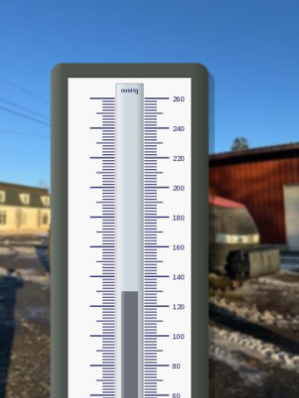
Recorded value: **130** mmHg
